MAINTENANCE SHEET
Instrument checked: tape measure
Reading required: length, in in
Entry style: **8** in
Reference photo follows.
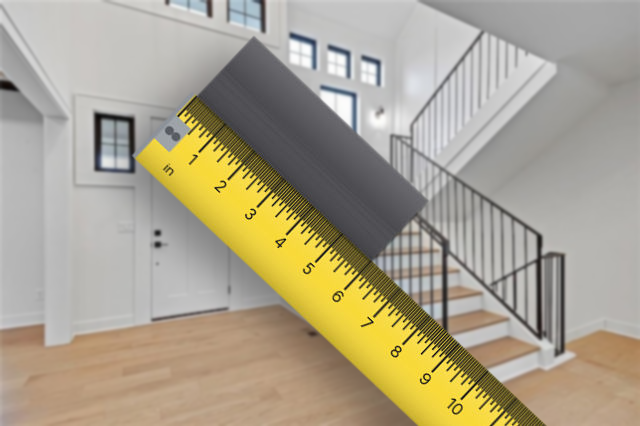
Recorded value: **6** in
